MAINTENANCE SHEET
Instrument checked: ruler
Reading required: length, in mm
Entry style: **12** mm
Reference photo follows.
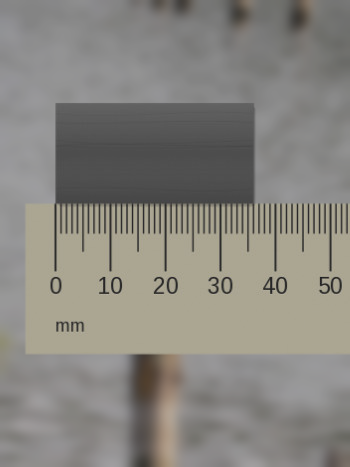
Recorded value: **36** mm
